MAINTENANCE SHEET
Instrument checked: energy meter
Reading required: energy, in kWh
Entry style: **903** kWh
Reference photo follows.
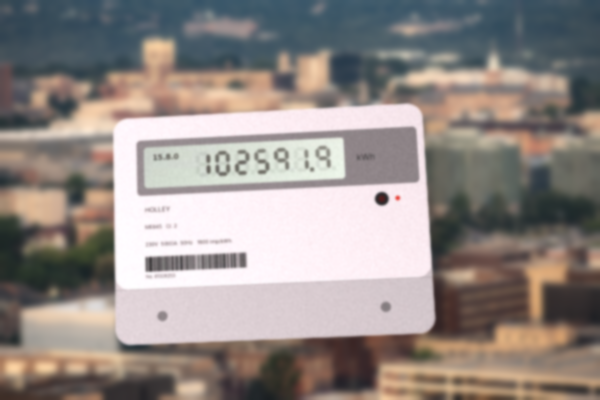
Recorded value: **102591.9** kWh
